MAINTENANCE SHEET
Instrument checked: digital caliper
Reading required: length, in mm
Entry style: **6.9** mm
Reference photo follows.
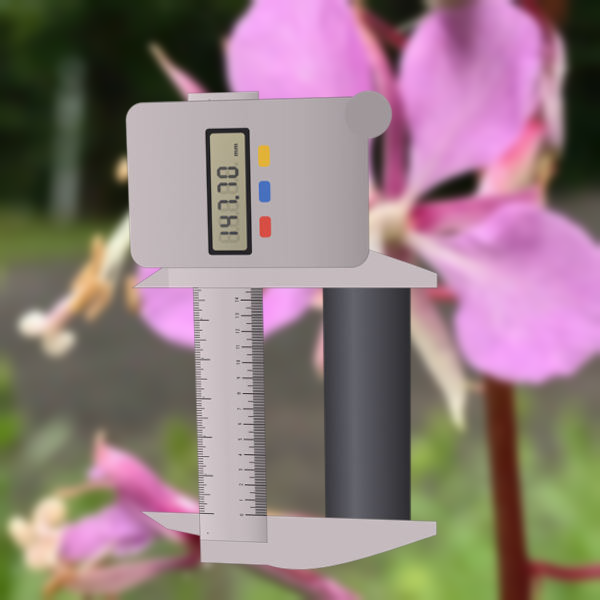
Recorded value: **147.70** mm
